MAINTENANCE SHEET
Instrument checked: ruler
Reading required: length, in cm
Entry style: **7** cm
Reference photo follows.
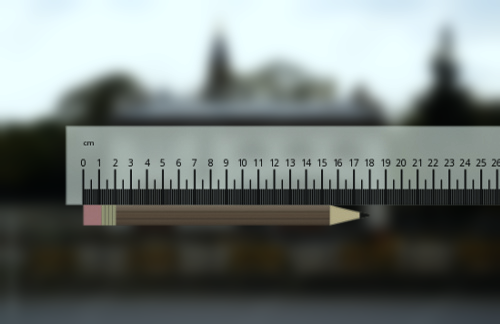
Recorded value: **18** cm
